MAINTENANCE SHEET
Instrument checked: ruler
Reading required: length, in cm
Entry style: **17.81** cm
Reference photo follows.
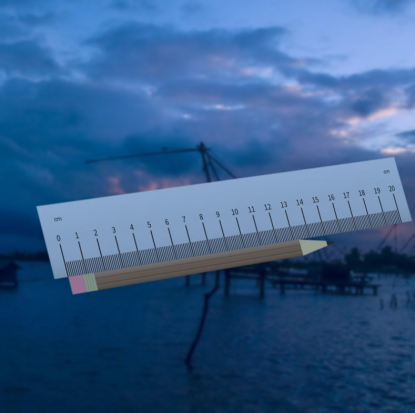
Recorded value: **15.5** cm
